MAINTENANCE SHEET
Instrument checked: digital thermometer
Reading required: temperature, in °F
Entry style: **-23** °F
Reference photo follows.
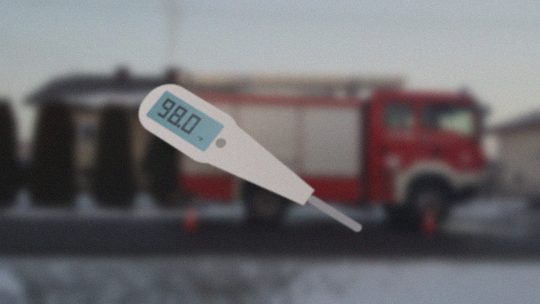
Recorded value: **98.0** °F
